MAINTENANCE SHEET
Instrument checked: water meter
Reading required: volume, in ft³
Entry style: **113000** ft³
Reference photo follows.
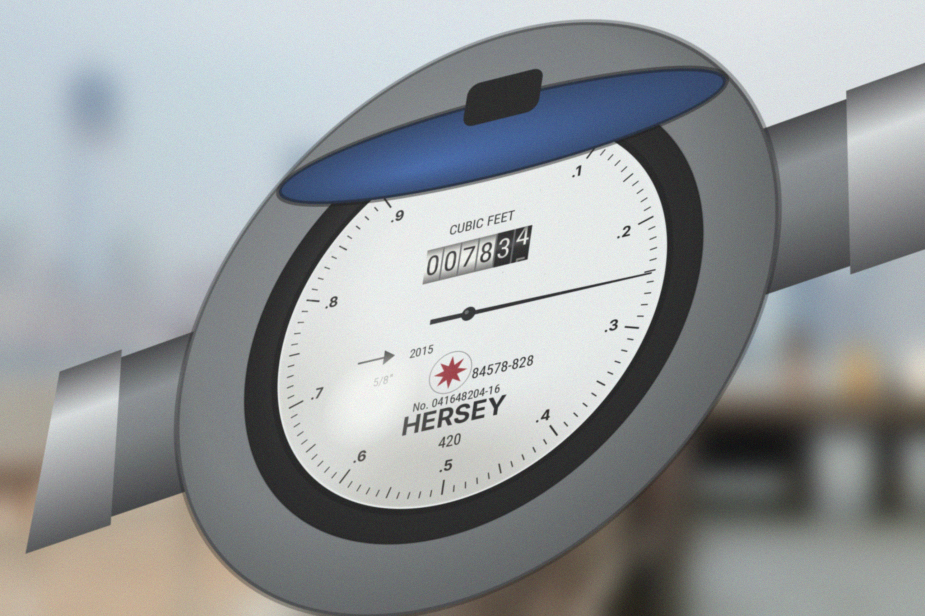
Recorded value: **7834.25** ft³
